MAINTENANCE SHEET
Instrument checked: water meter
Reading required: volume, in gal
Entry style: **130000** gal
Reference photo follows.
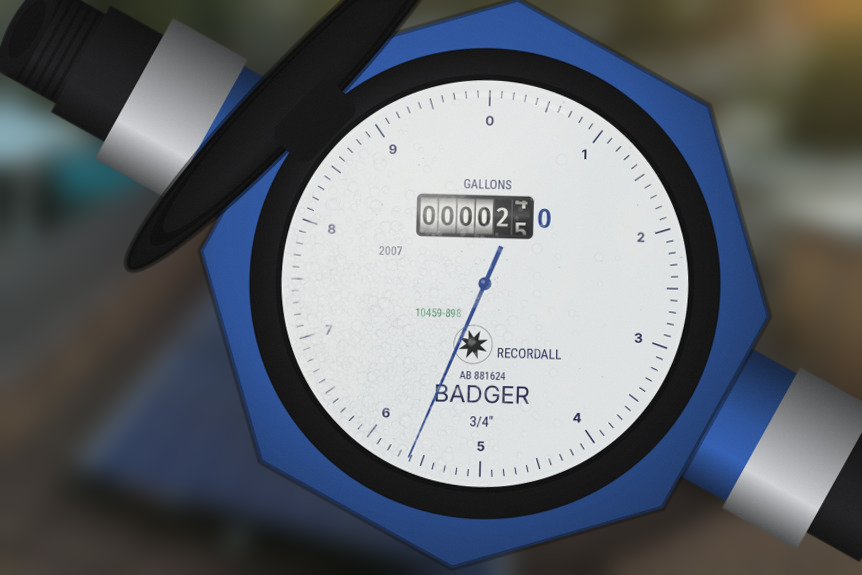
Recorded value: **245.6** gal
